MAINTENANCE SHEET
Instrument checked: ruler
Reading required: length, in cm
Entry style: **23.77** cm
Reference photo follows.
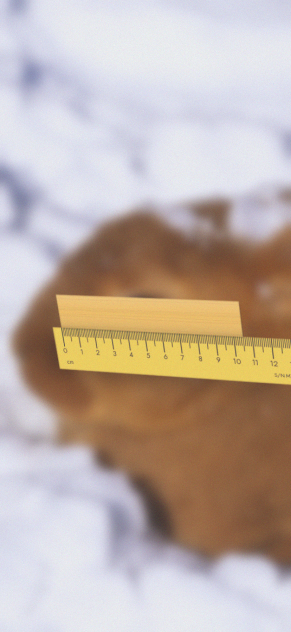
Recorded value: **10.5** cm
